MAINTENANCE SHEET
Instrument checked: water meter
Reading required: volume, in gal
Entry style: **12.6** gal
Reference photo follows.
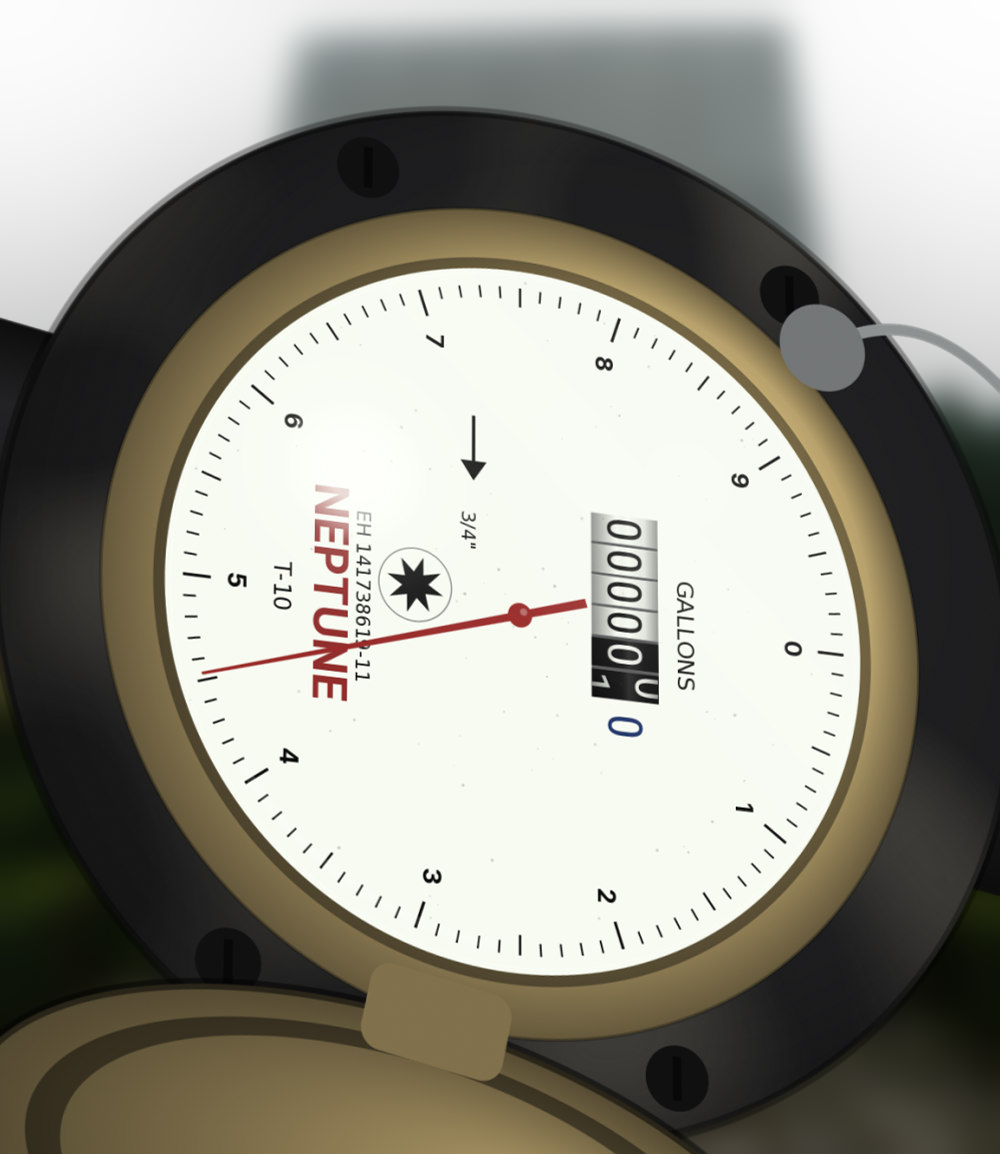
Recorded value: **4.5** gal
